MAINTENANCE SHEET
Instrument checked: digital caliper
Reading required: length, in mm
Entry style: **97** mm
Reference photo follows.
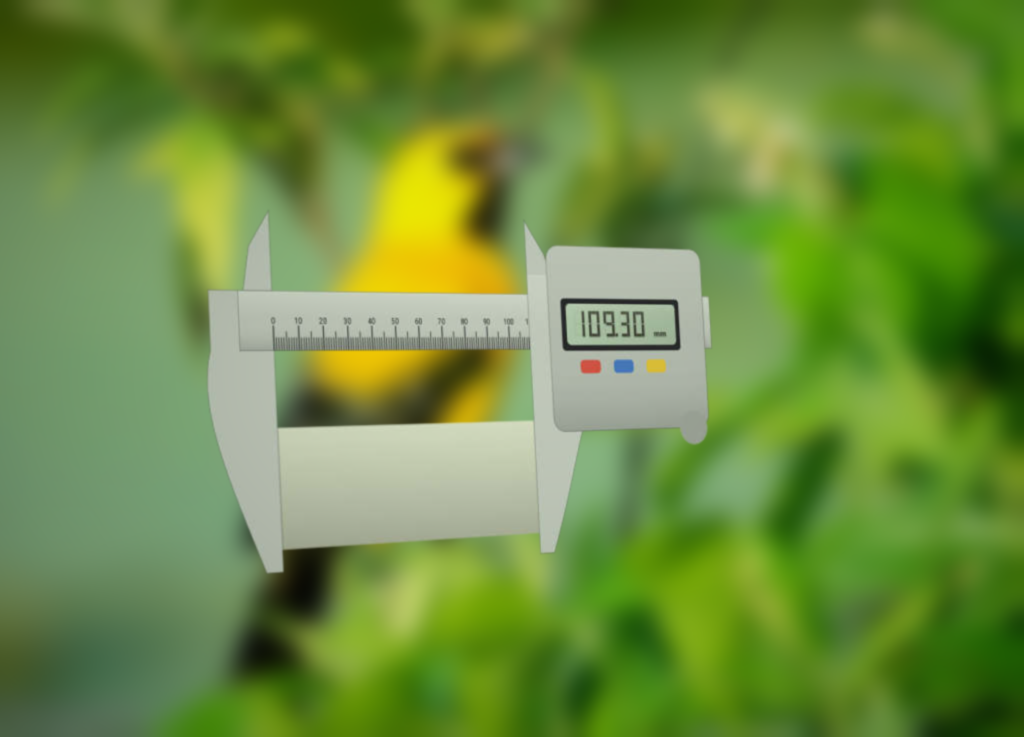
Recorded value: **109.30** mm
